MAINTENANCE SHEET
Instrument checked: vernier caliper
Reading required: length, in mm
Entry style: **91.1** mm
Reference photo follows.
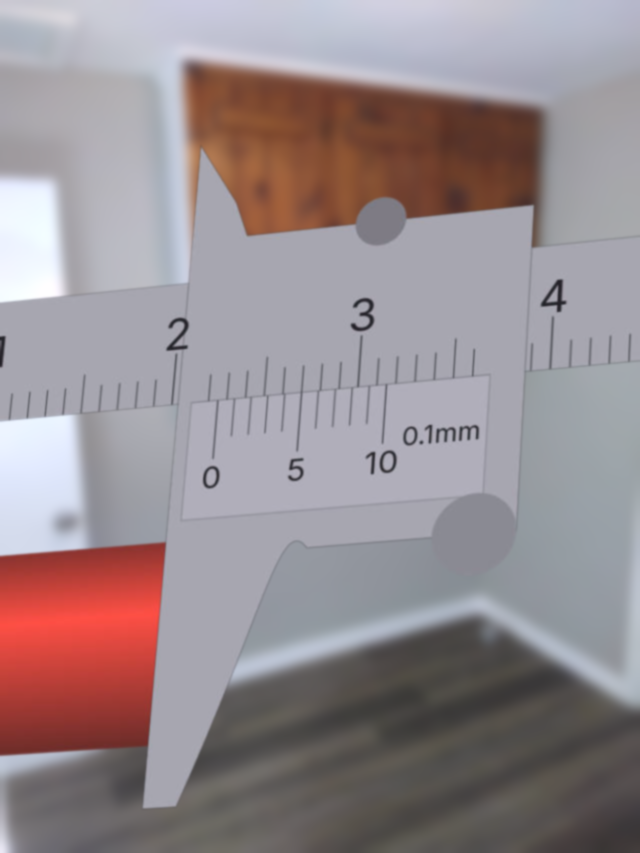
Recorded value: **22.5** mm
